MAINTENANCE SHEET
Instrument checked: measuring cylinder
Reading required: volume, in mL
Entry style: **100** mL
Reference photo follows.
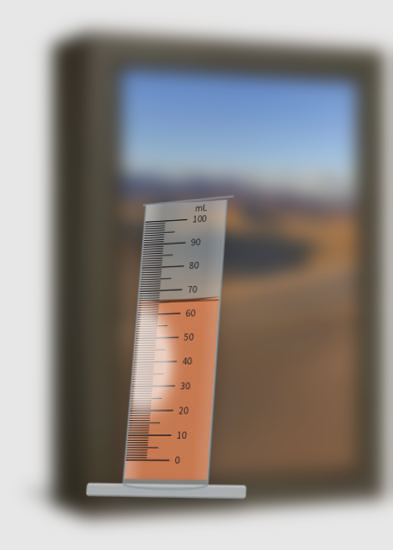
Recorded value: **65** mL
